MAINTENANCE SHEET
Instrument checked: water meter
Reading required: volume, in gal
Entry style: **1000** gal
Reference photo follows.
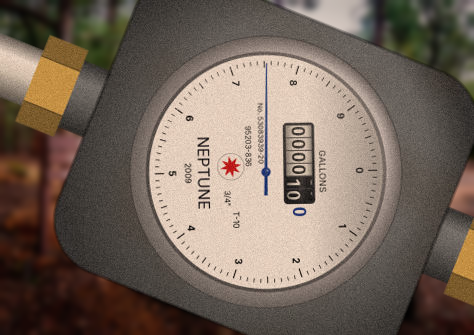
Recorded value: **97.5** gal
